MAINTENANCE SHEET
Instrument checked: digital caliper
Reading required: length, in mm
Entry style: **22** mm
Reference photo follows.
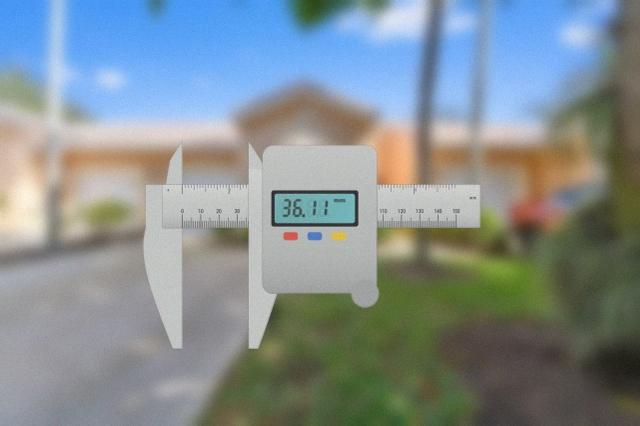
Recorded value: **36.11** mm
